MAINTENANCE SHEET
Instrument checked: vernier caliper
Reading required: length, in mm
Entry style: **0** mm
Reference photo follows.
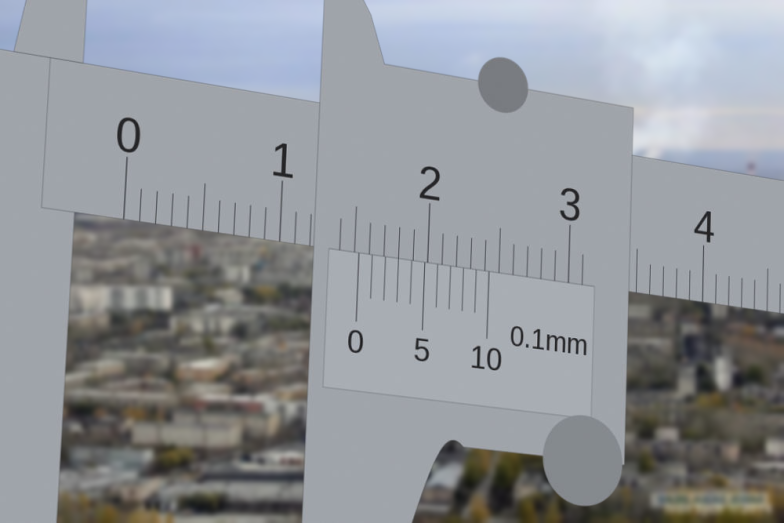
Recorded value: **15.3** mm
